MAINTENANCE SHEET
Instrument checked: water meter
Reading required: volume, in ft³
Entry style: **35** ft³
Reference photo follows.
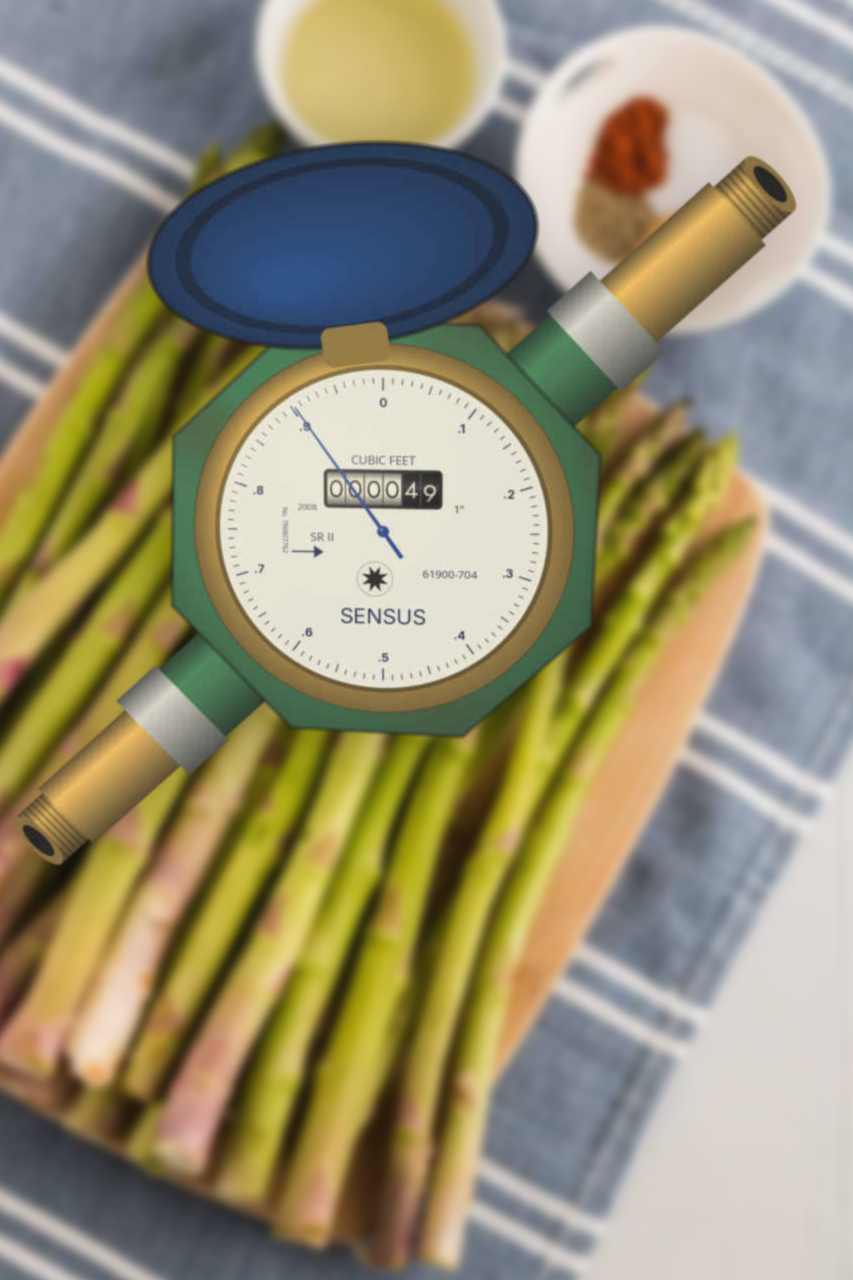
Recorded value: **48.90** ft³
